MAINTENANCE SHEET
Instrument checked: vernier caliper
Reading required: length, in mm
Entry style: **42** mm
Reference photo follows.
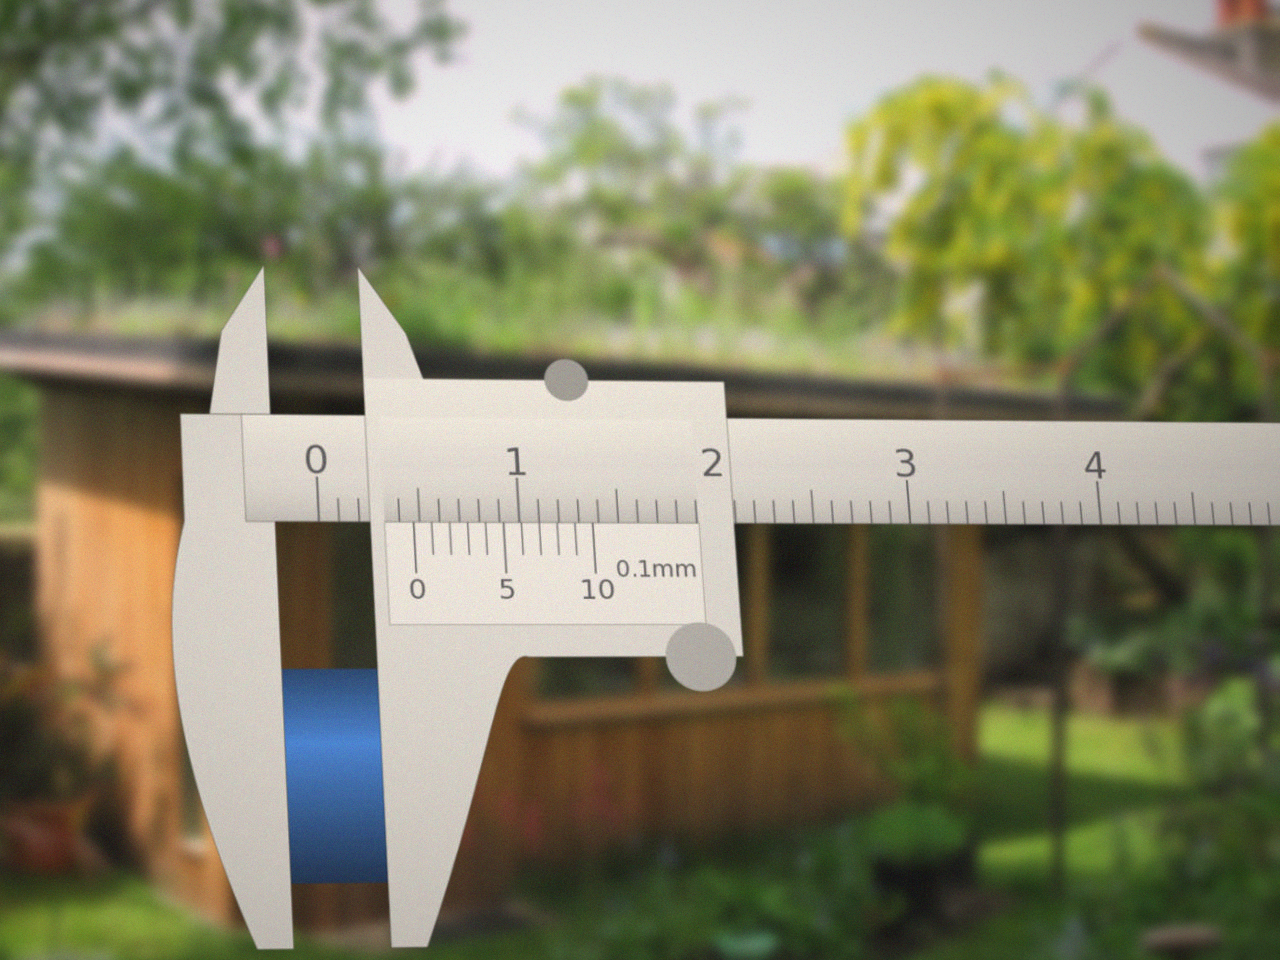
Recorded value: **4.7** mm
